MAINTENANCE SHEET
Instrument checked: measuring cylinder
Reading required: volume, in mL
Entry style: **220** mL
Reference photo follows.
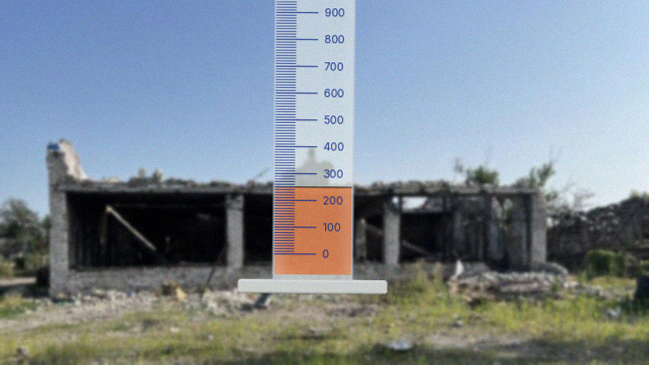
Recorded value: **250** mL
